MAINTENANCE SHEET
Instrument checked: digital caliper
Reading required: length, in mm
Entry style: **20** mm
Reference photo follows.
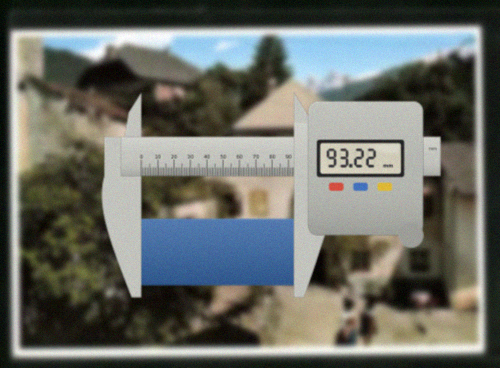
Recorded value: **93.22** mm
